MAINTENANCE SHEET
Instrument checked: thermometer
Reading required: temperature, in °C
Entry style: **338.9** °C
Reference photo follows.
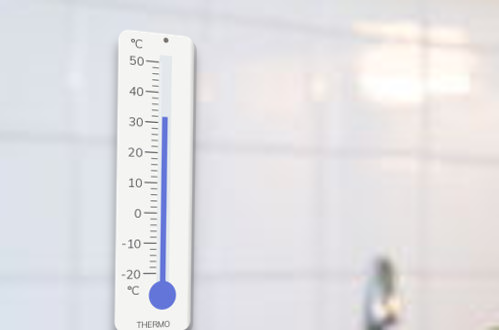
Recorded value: **32** °C
